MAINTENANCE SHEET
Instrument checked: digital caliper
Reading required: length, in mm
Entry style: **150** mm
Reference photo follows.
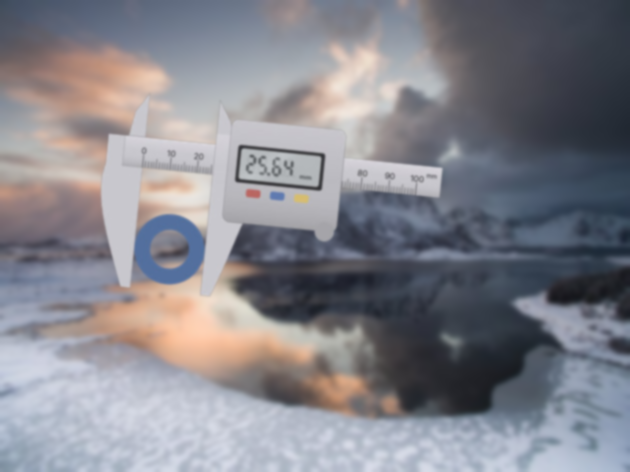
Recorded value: **25.64** mm
